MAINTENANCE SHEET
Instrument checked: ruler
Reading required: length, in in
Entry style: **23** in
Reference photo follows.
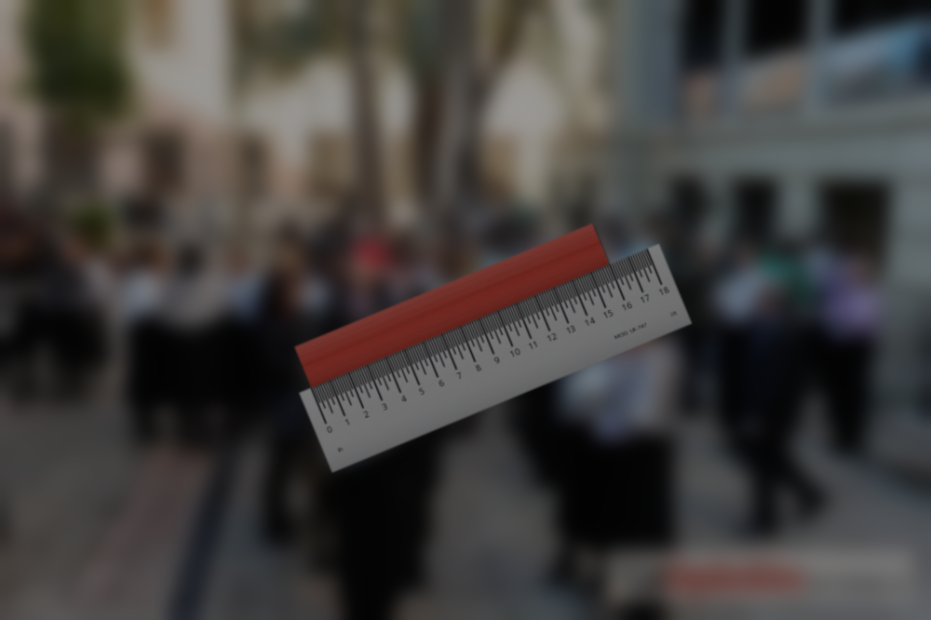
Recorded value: **16** in
